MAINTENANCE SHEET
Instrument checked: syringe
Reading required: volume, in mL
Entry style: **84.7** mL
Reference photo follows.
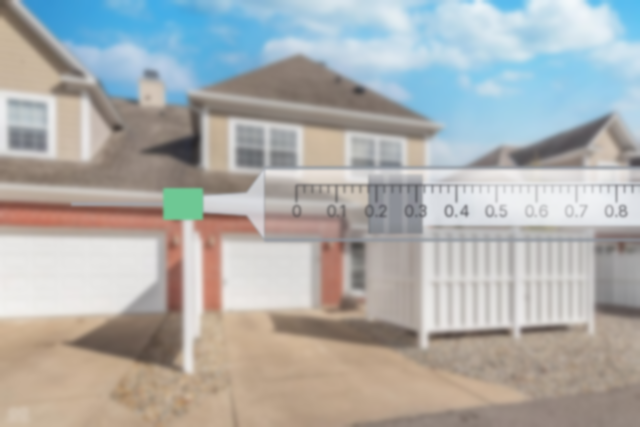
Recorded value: **0.18** mL
